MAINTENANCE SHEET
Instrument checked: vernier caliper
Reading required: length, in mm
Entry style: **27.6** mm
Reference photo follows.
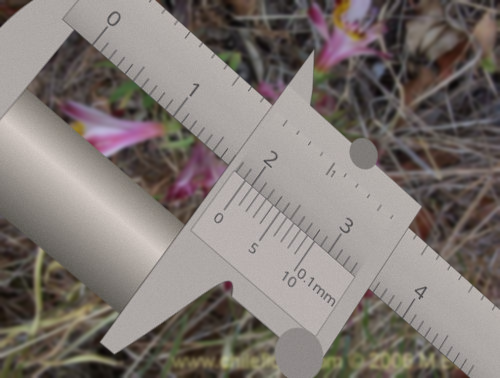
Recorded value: **19.2** mm
